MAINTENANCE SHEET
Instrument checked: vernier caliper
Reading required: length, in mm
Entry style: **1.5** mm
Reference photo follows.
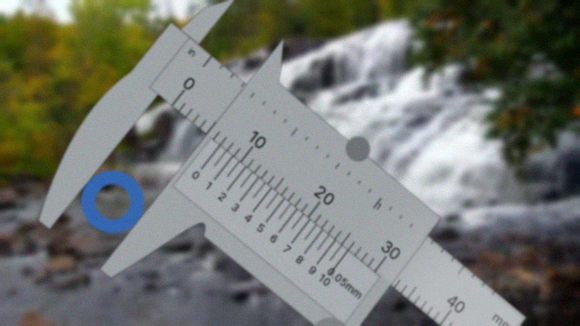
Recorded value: **7.0** mm
